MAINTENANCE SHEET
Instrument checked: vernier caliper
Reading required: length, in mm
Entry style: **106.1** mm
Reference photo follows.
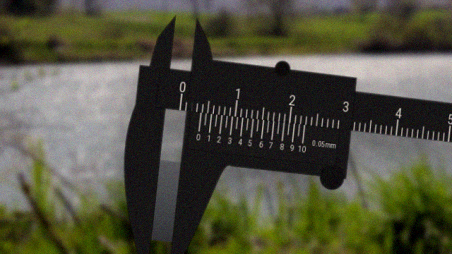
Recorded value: **3.8** mm
